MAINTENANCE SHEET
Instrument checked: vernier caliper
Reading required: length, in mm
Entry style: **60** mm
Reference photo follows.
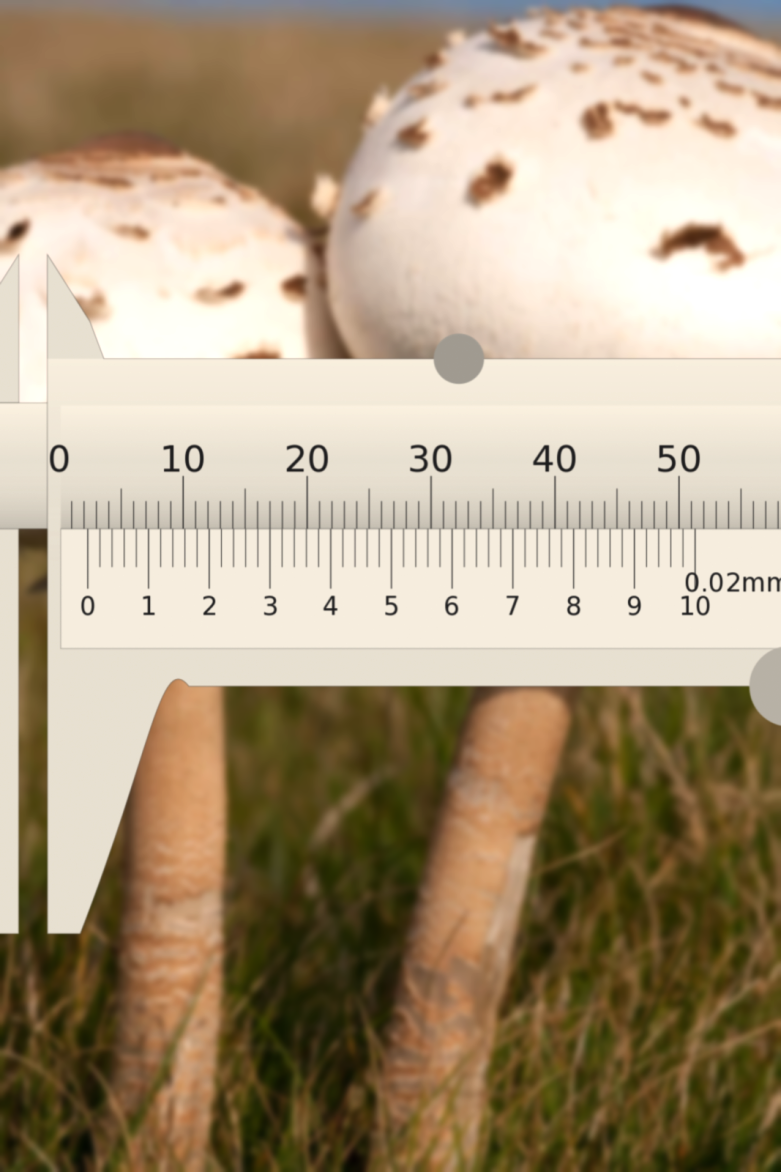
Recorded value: **2.3** mm
